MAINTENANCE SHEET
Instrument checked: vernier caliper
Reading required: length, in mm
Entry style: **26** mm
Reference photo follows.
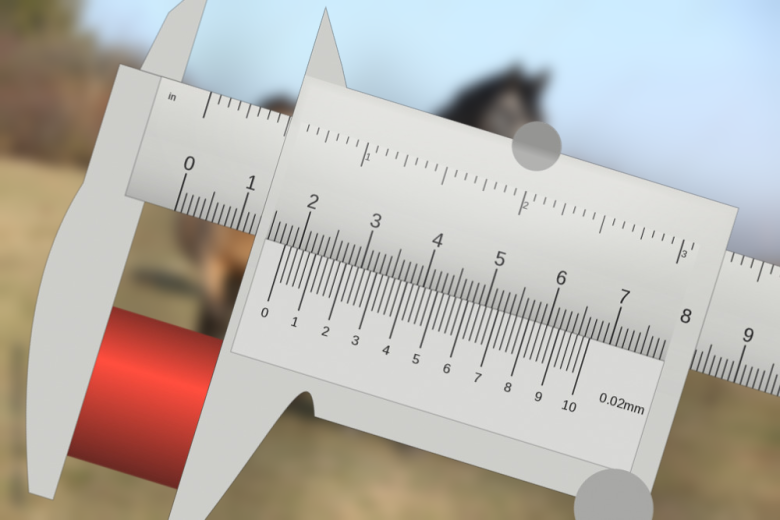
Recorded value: **17.8** mm
